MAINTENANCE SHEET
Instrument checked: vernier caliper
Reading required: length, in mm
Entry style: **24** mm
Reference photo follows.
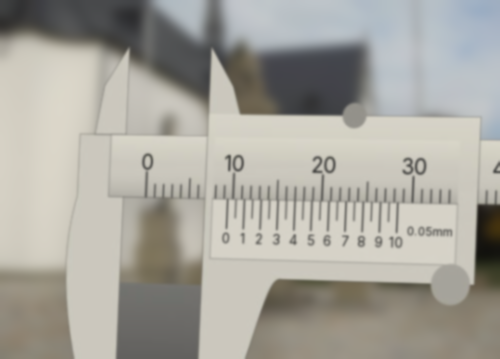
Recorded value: **9.4** mm
